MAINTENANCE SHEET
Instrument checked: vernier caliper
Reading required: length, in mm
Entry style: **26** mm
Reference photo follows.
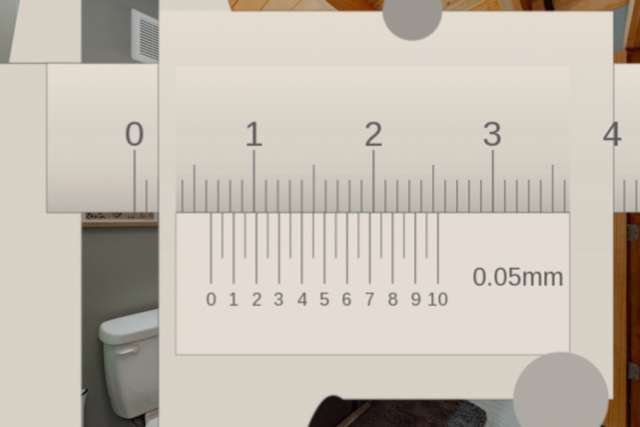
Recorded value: **6.4** mm
